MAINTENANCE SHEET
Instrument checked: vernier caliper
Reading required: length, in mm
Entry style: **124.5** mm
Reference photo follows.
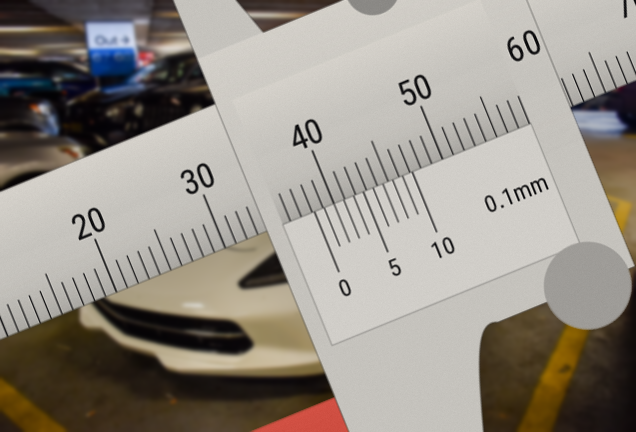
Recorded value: **38.2** mm
